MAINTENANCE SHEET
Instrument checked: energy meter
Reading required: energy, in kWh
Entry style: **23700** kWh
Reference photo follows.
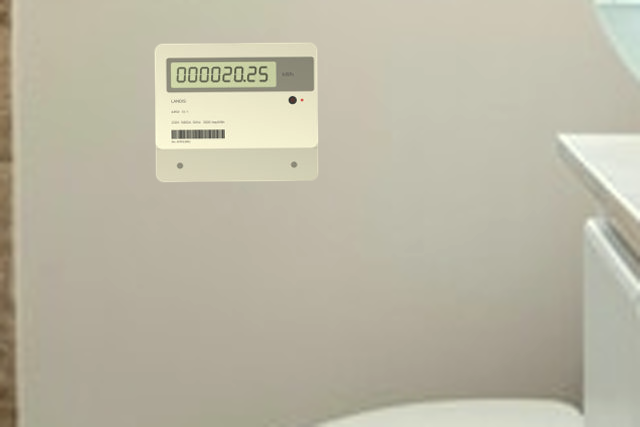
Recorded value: **20.25** kWh
